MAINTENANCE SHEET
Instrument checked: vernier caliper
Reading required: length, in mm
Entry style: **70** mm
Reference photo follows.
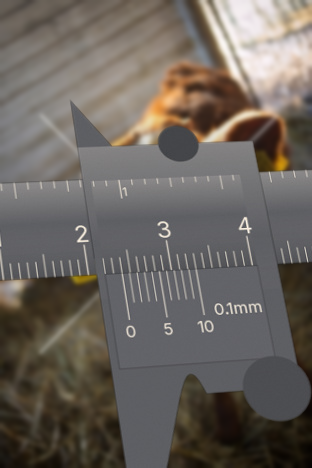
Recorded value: **24.0** mm
